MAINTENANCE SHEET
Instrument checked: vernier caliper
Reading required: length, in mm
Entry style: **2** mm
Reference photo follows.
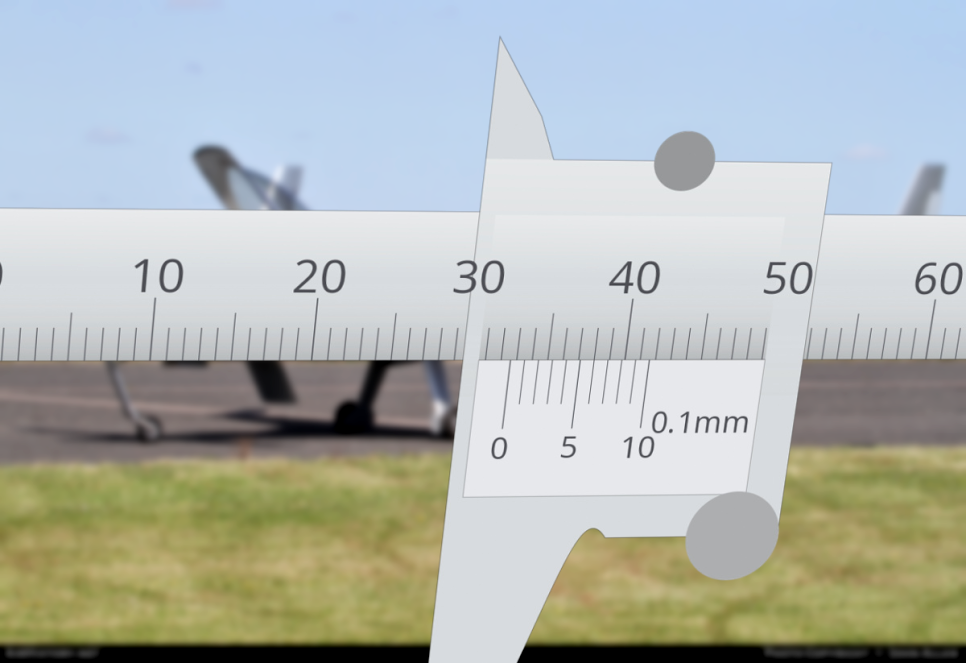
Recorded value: **32.6** mm
